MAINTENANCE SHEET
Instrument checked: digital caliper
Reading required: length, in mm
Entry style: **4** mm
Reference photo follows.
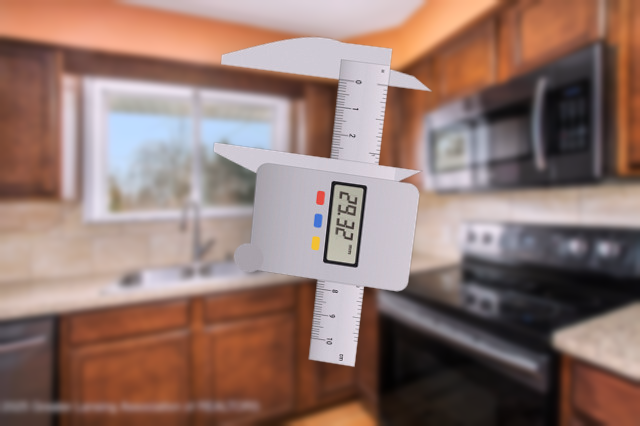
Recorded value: **29.32** mm
